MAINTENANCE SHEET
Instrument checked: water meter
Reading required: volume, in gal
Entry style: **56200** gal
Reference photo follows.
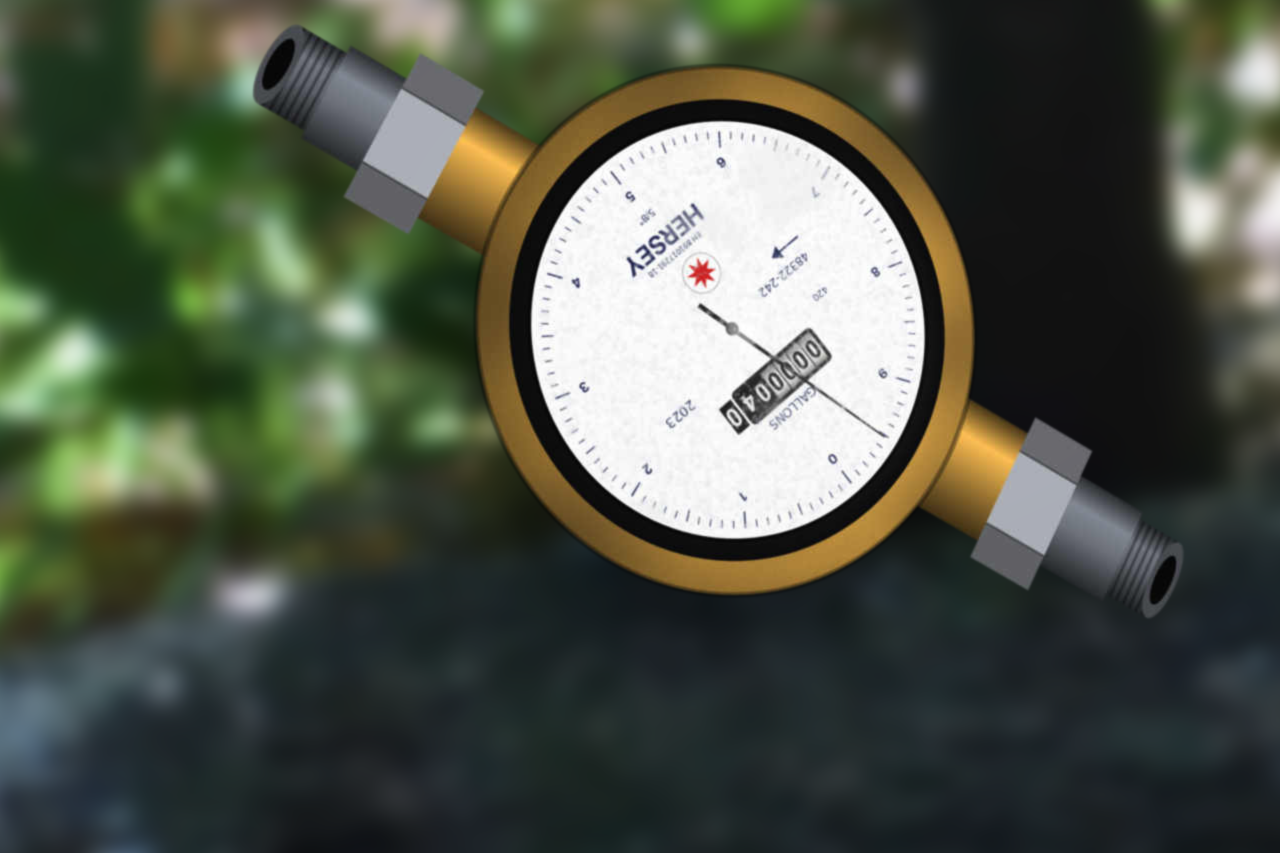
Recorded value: **39.5** gal
